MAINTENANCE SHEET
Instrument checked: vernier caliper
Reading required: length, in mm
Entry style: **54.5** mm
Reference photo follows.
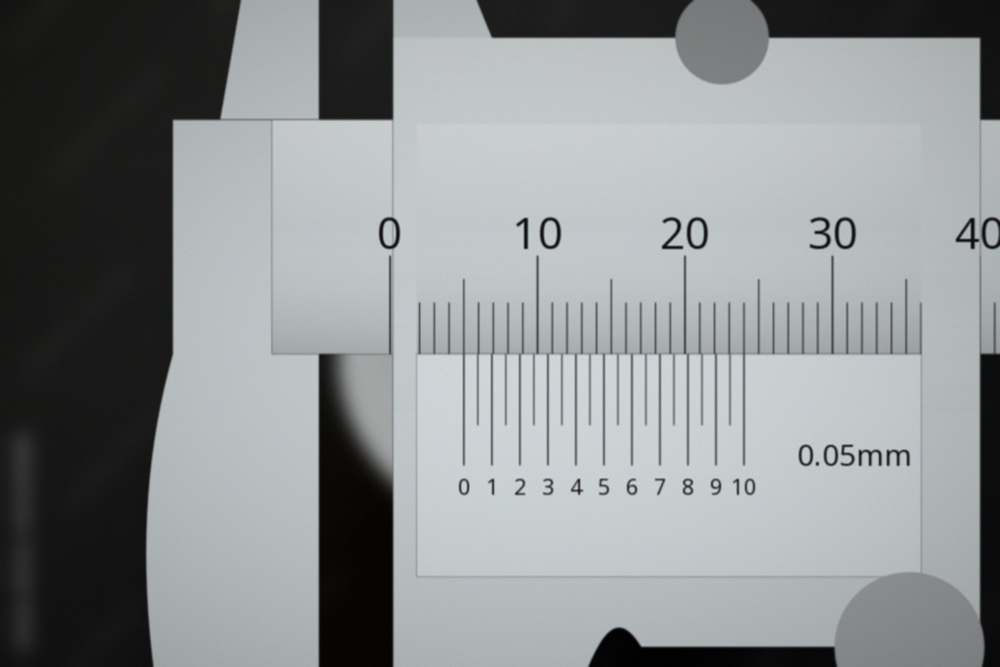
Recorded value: **5.0** mm
